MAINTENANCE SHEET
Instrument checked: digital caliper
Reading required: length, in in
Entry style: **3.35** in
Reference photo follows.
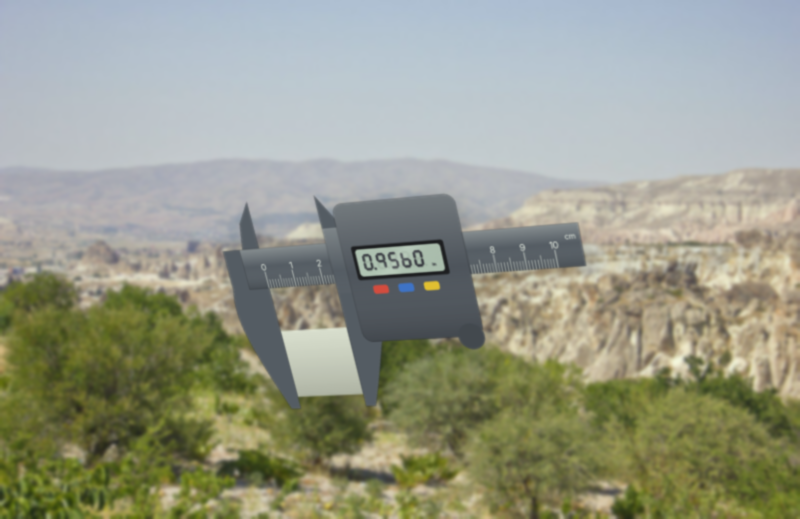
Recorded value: **0.9560** in
